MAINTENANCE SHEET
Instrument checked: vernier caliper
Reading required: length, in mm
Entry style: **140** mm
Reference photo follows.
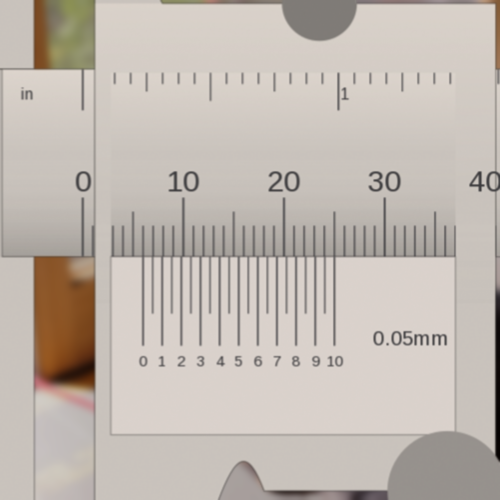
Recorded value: **6.0** mm
